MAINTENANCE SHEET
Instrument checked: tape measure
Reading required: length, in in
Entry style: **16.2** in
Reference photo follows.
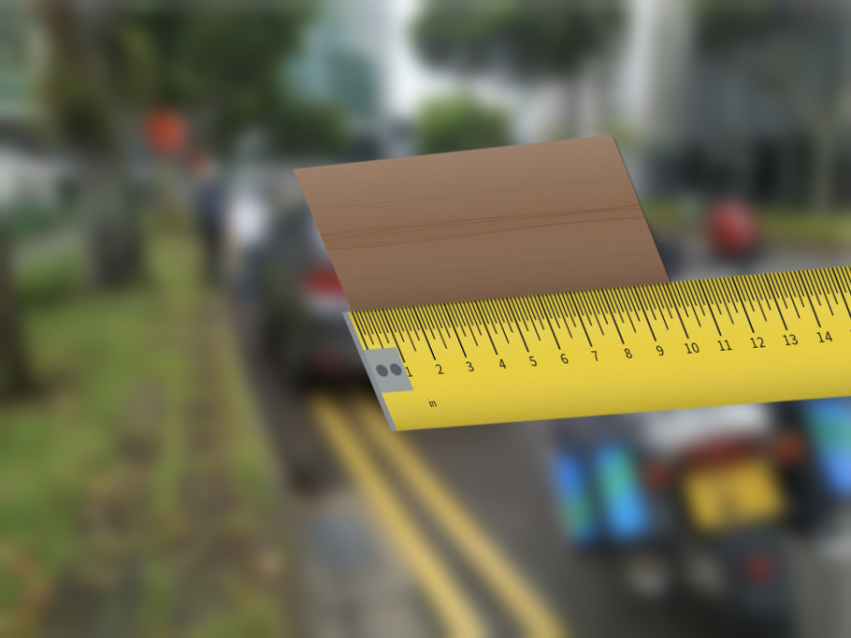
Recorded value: **10.125** in
